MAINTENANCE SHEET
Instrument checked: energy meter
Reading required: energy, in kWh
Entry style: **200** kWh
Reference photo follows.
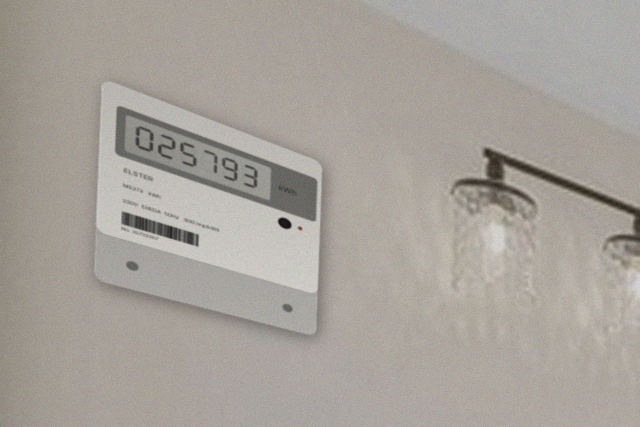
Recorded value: **25793** kWh
